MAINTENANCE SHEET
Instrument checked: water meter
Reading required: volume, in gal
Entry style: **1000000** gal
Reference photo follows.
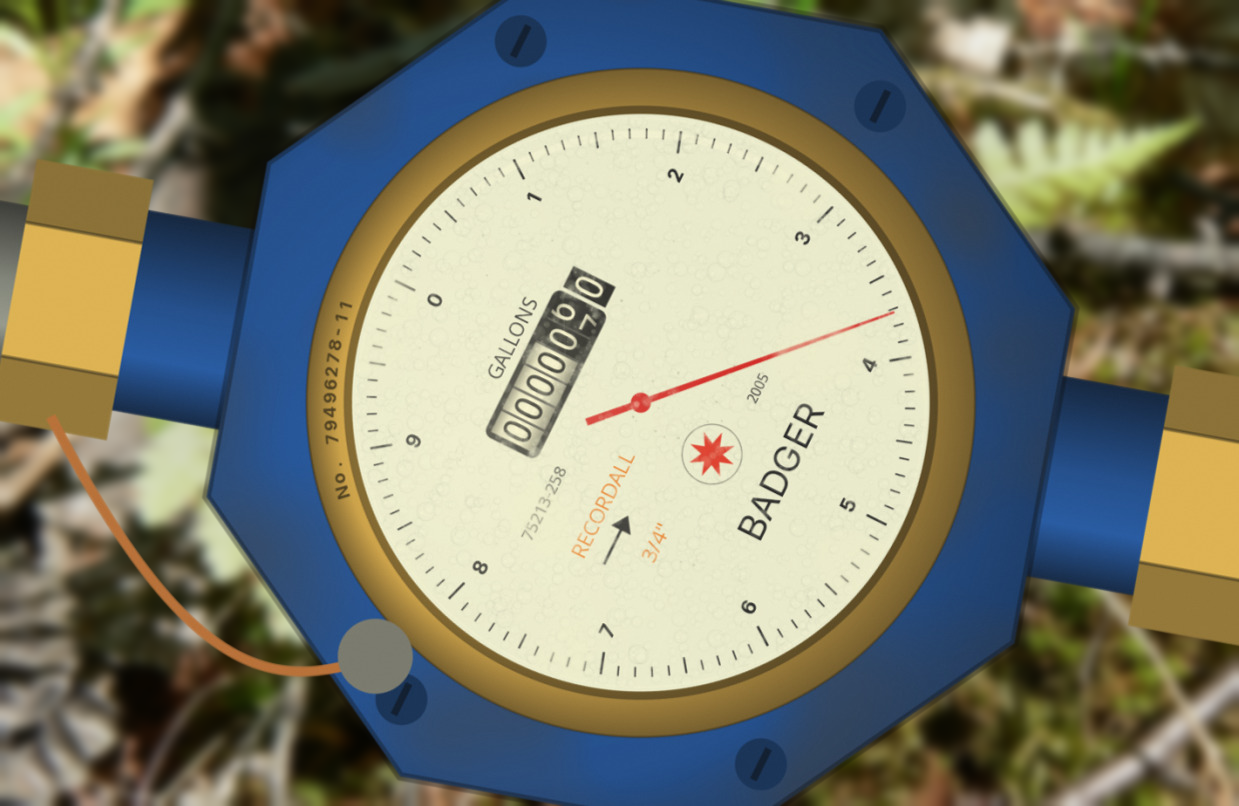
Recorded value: **63.7** gal
